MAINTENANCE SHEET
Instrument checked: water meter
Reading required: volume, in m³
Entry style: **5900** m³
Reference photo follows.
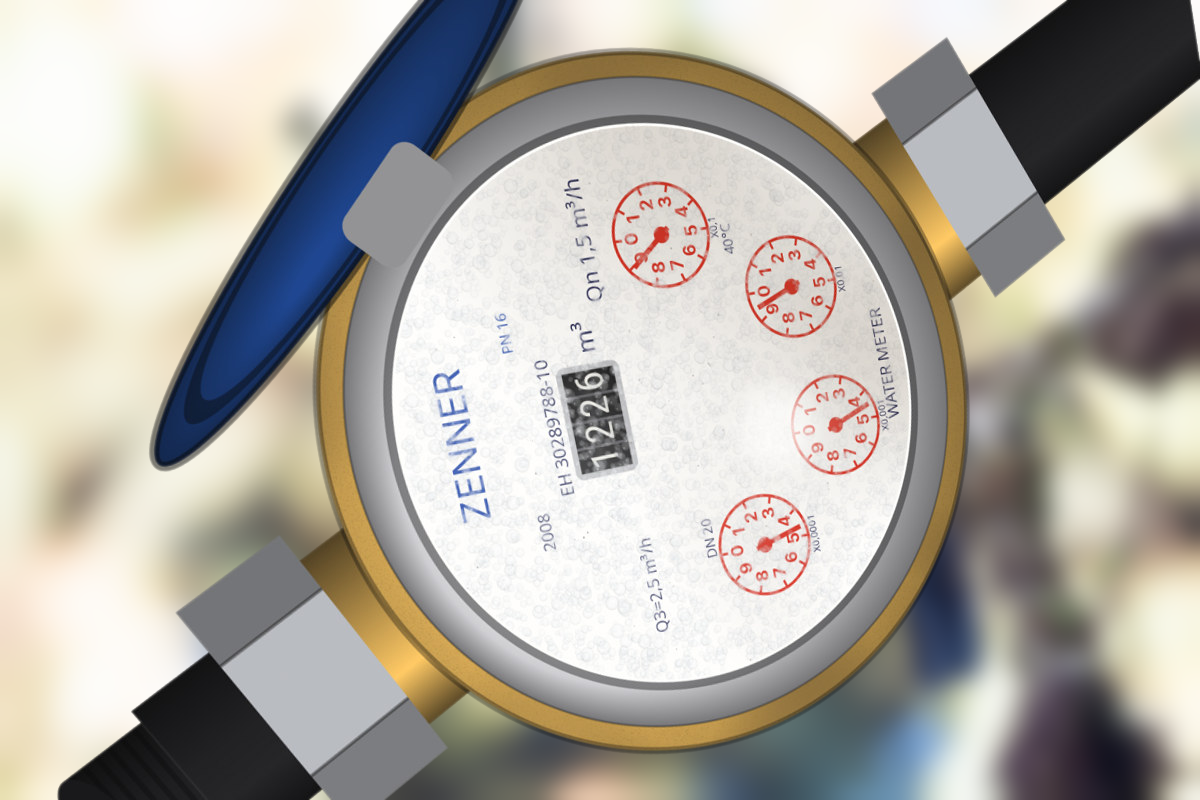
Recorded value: **1226.8944** m³
